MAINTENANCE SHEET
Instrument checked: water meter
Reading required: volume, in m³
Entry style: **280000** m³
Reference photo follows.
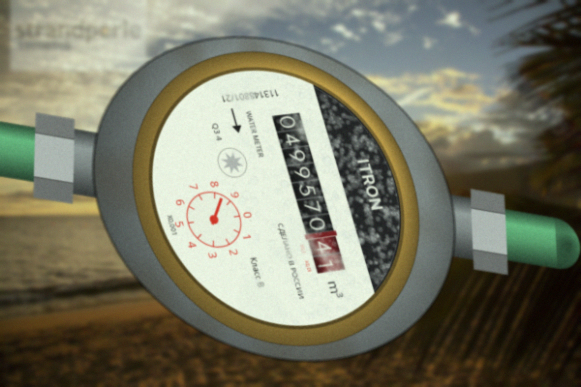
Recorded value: **499570.408** m³
